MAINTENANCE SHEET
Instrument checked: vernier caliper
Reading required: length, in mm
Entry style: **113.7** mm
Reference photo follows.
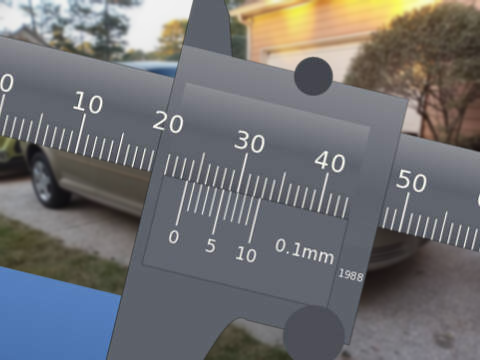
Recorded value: **23.8** mm
